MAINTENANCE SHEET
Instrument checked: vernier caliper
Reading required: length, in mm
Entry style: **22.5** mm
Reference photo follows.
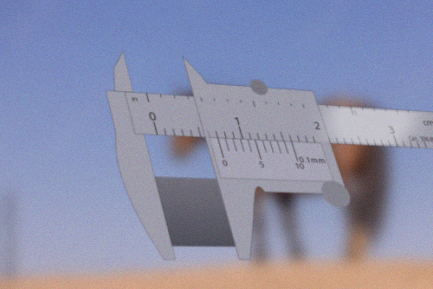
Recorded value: **7.0** mm
